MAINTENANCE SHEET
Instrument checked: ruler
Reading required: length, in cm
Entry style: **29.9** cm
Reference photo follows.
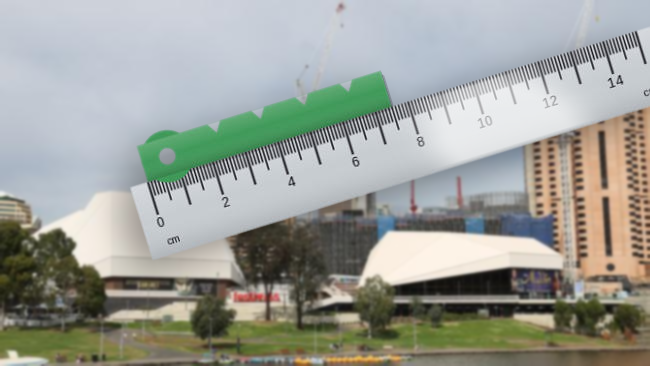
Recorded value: **7.5** cm
